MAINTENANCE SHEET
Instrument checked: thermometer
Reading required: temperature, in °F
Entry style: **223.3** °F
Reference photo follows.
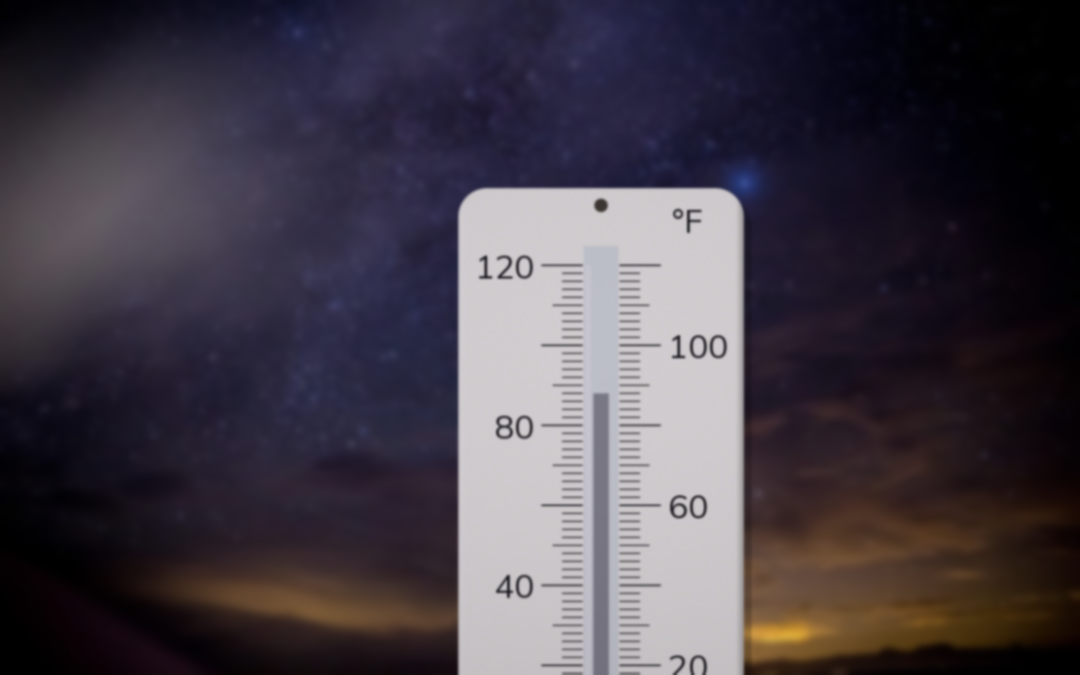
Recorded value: **88** °F
